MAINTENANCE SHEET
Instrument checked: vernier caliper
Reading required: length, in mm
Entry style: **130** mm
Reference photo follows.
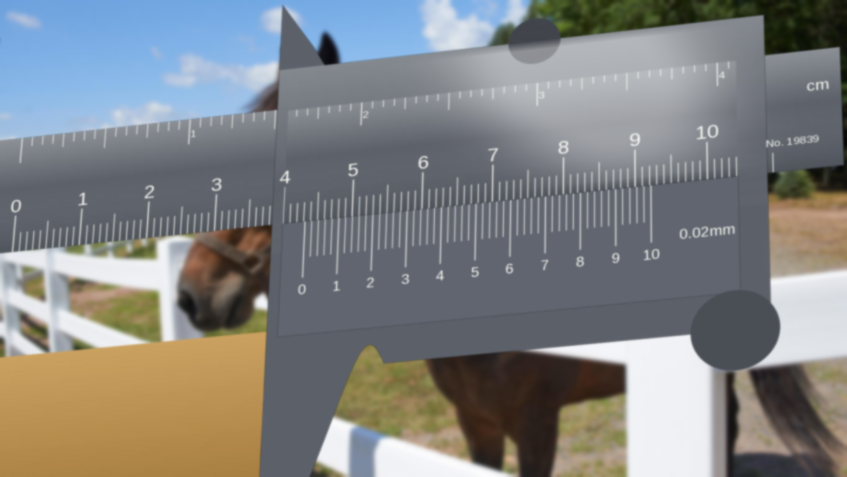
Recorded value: **43.2** mm
